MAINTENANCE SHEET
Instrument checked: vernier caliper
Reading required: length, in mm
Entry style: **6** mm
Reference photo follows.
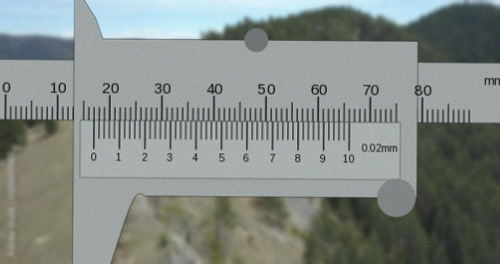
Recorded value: **17.0** mm
